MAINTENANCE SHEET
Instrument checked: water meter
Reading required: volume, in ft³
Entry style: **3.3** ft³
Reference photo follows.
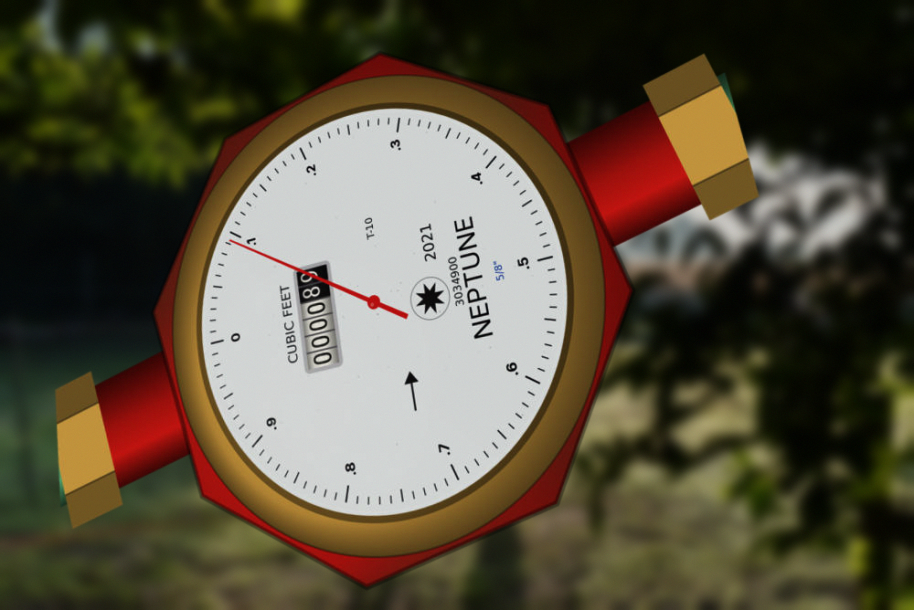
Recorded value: **89.09** ft³
